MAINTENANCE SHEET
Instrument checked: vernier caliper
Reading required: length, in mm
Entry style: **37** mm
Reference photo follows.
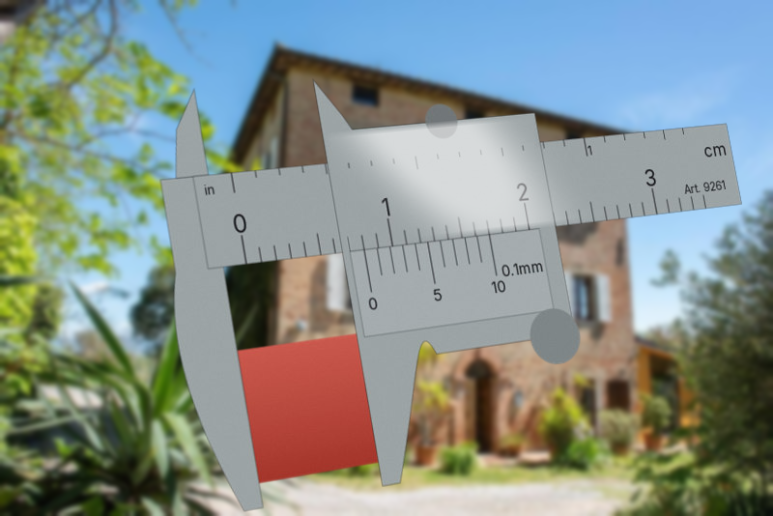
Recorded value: **8.0** mm
